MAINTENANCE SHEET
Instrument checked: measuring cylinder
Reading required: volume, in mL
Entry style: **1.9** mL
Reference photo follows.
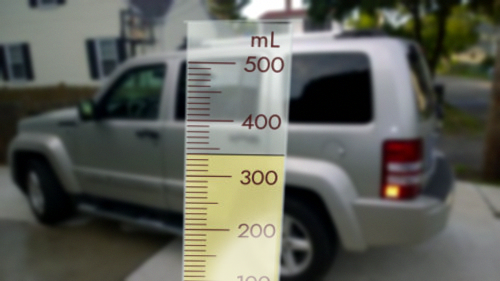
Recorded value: **340** mL
